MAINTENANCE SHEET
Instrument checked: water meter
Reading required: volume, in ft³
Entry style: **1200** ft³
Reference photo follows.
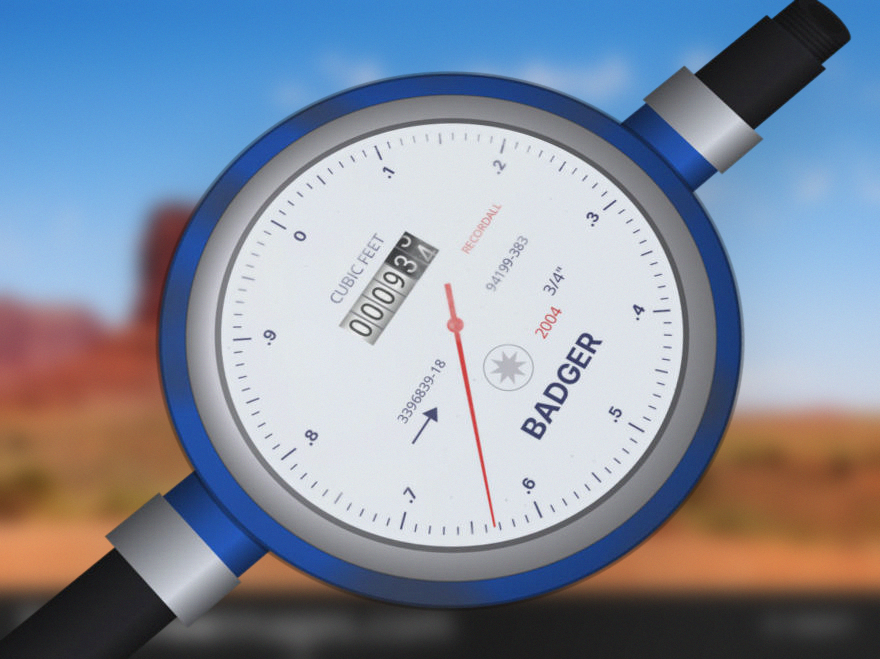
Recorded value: **933.63** ft³
